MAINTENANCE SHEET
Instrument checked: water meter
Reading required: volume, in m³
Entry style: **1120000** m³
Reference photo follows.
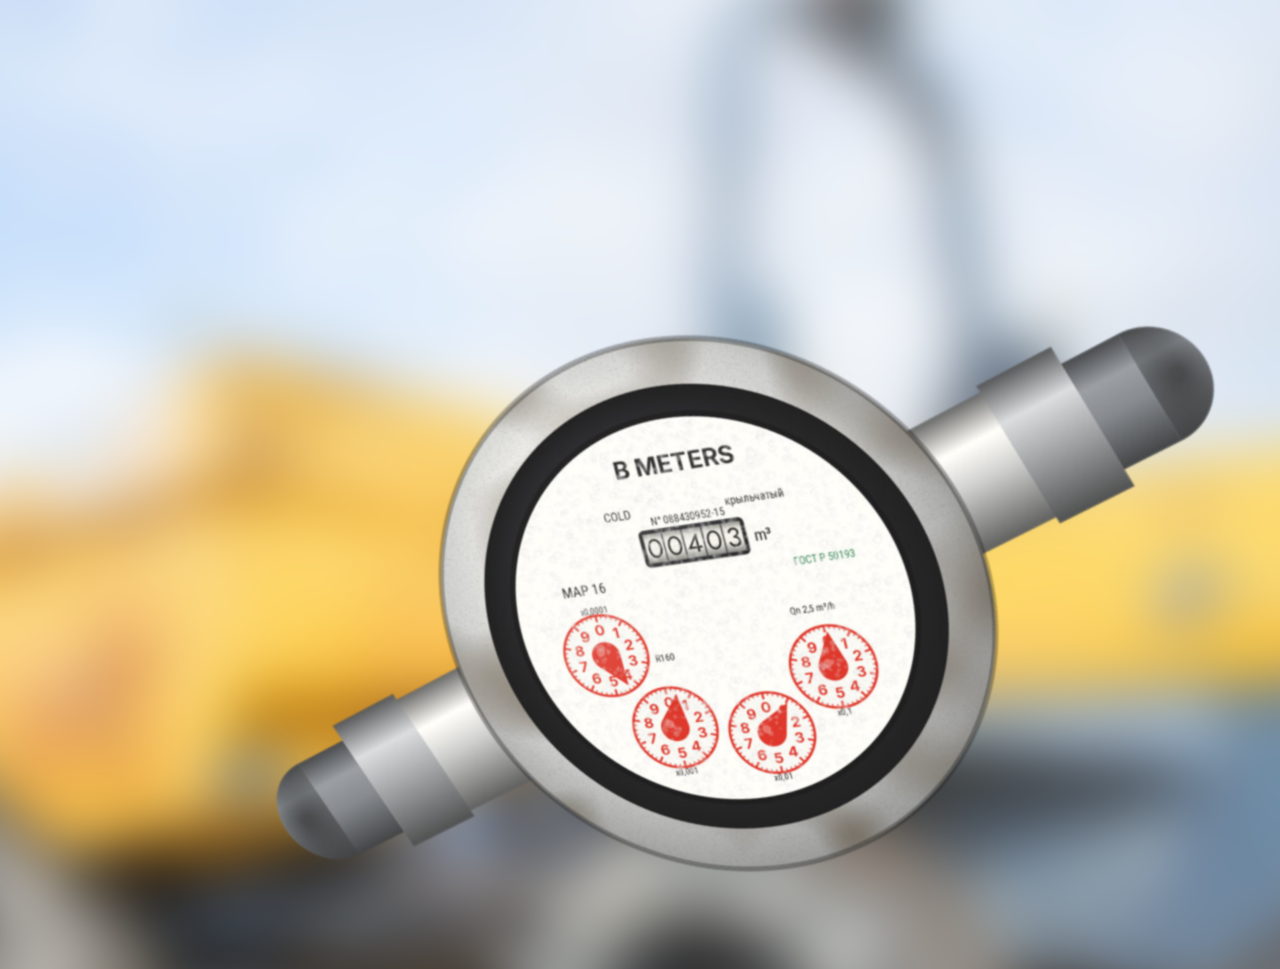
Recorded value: **403.0104** m³
